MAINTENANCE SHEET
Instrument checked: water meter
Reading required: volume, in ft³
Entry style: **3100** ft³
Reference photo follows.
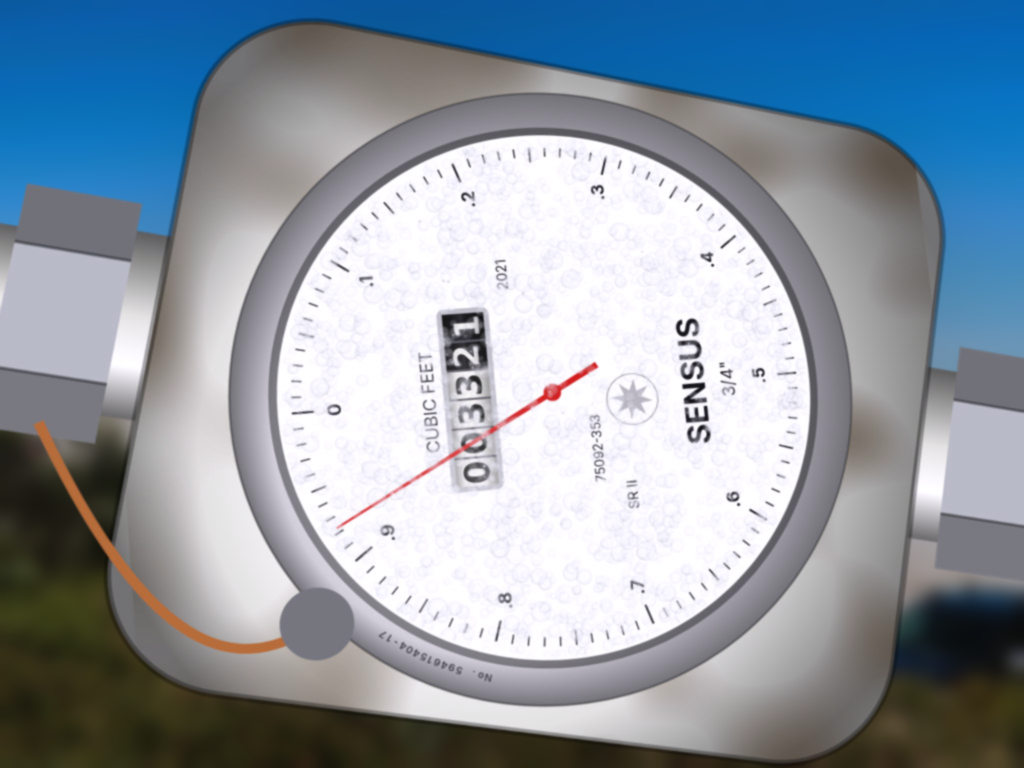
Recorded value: **3320.92** ft³
